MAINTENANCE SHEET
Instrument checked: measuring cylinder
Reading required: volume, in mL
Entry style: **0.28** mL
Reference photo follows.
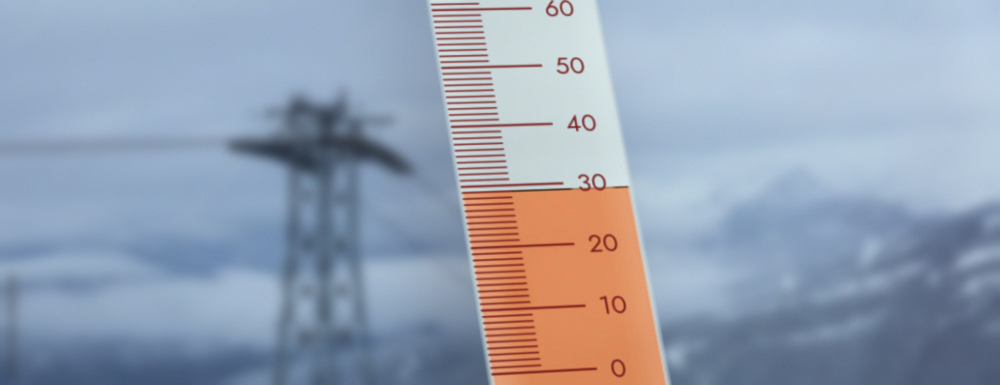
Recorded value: **29** mL
